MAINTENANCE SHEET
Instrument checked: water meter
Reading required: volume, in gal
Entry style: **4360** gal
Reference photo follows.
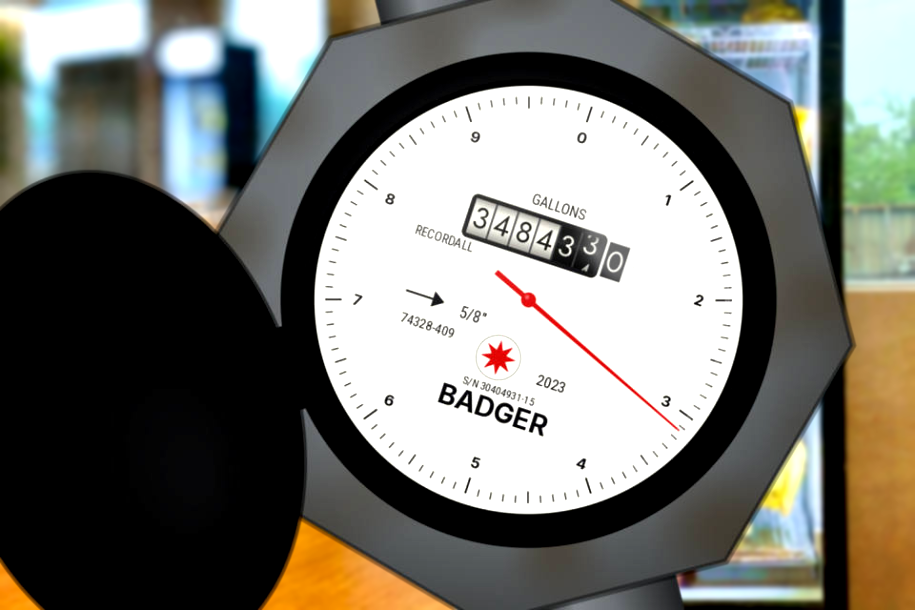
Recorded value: **3484333.1** gal
